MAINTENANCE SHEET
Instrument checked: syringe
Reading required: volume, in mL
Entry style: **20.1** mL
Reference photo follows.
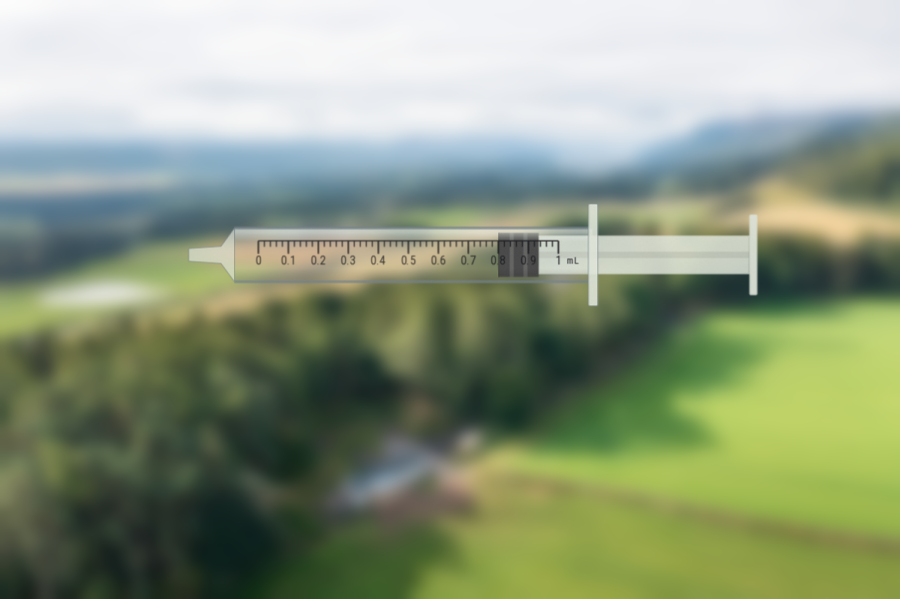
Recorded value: **0.8** mL
